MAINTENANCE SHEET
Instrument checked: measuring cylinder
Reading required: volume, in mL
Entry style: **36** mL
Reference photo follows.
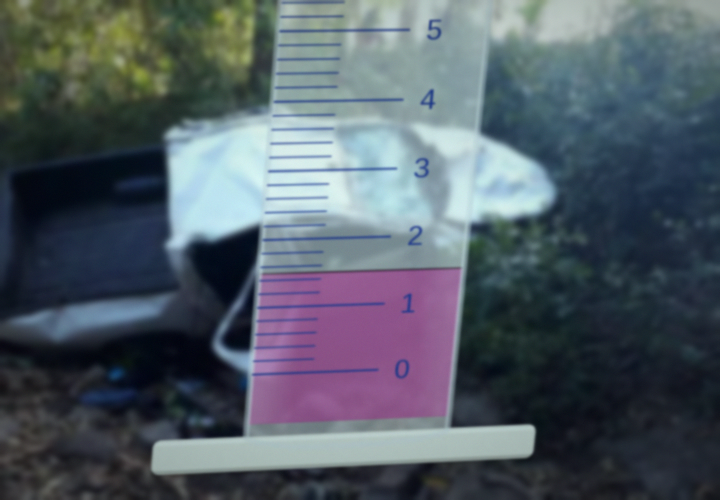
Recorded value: **1.5** mL
